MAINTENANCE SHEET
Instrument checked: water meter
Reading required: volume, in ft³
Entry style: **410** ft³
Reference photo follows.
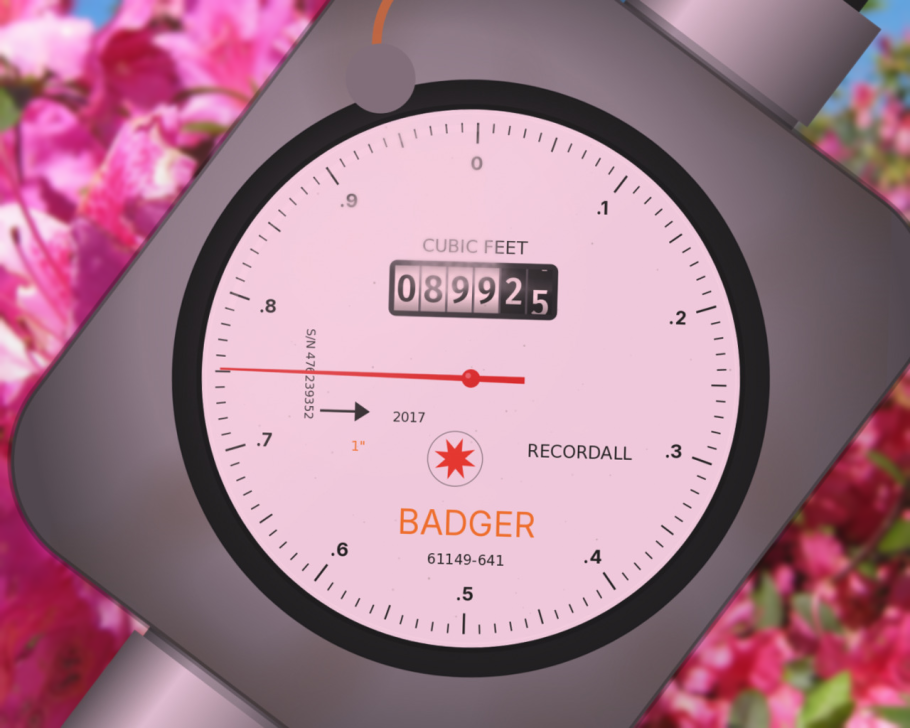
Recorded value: **89924.75** ft³
